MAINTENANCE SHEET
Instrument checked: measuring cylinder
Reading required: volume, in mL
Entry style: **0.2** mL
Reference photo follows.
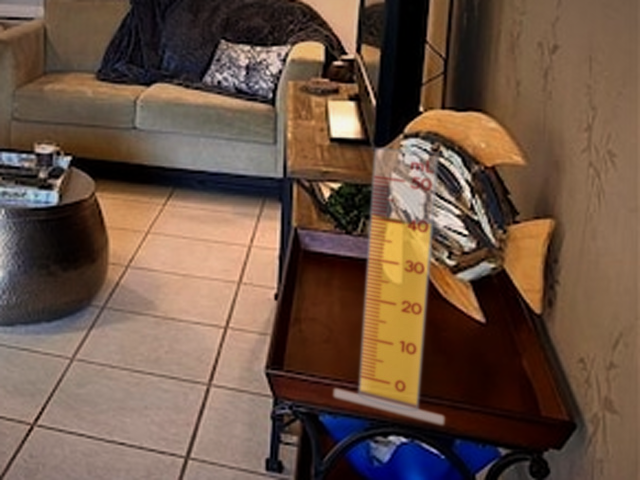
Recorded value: **40** mL
